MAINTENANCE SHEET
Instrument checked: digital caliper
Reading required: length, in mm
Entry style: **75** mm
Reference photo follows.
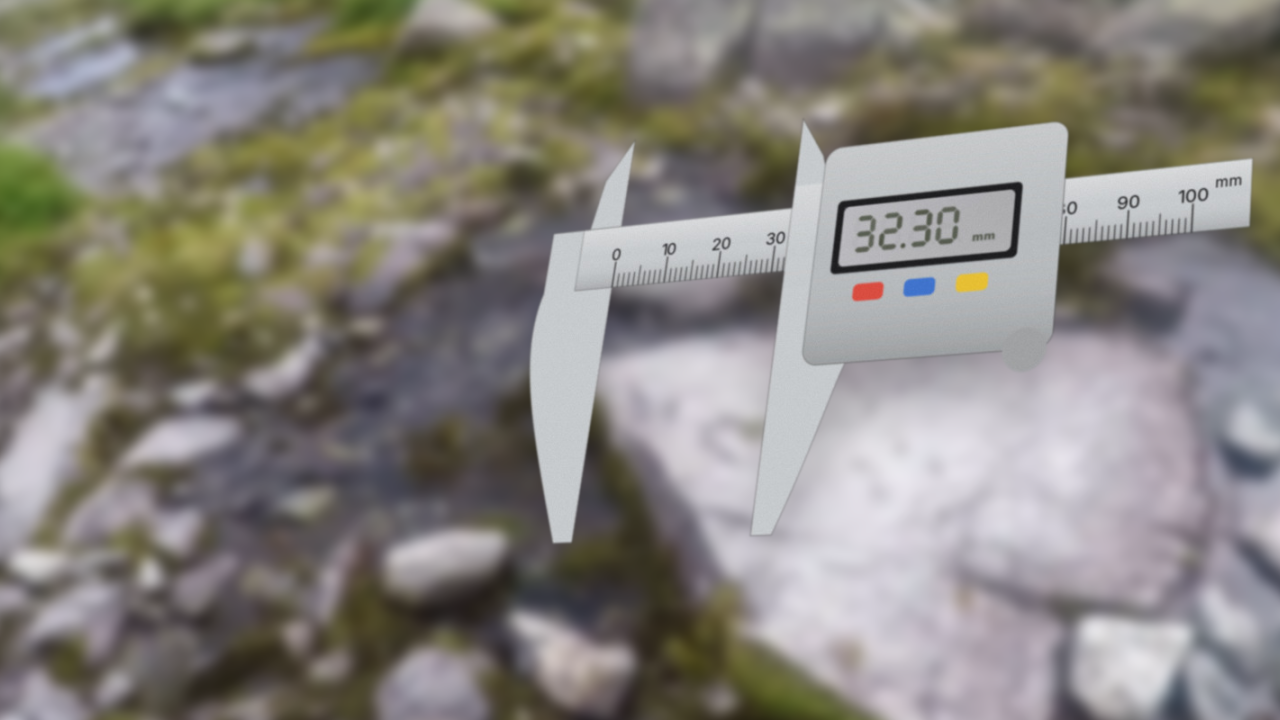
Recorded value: **32.30** mm
